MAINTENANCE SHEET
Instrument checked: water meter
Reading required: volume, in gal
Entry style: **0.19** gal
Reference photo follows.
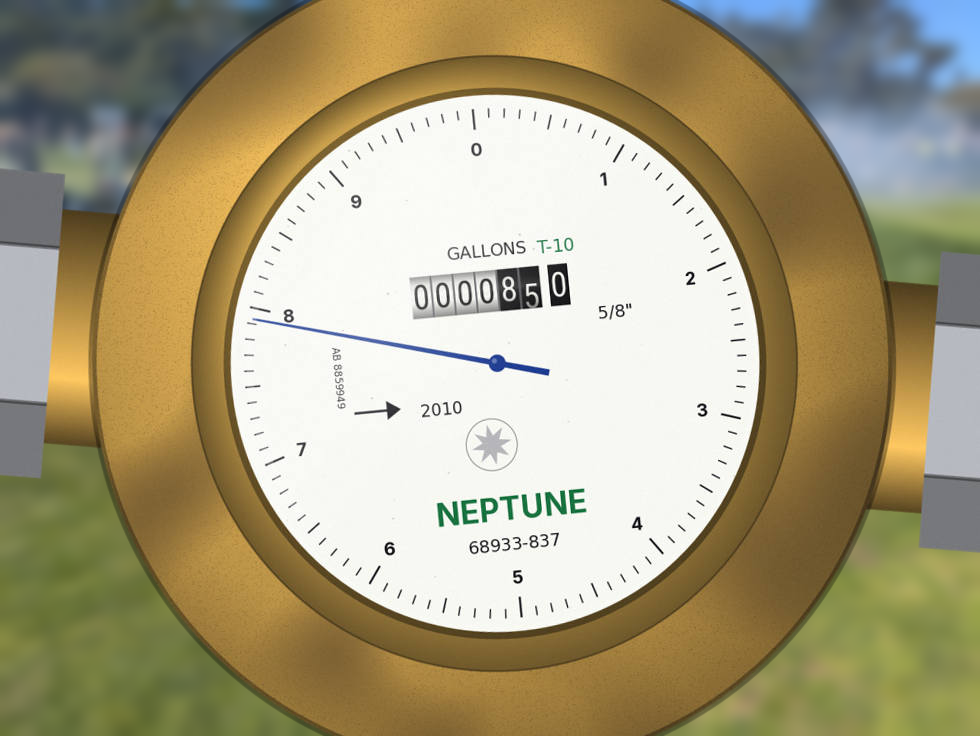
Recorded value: **847.9** gal
